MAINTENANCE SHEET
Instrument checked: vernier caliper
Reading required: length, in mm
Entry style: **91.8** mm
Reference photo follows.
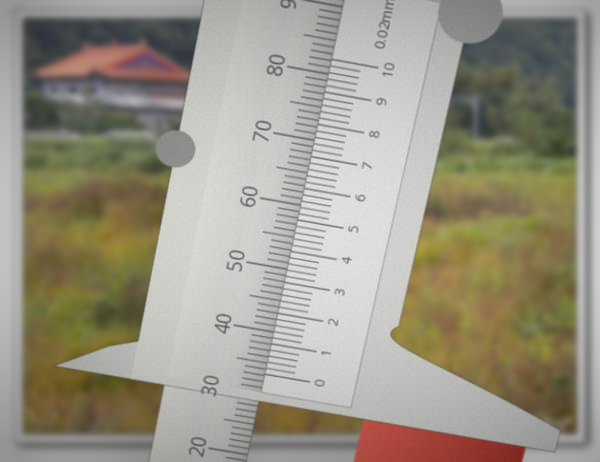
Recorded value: **33.2** mm
